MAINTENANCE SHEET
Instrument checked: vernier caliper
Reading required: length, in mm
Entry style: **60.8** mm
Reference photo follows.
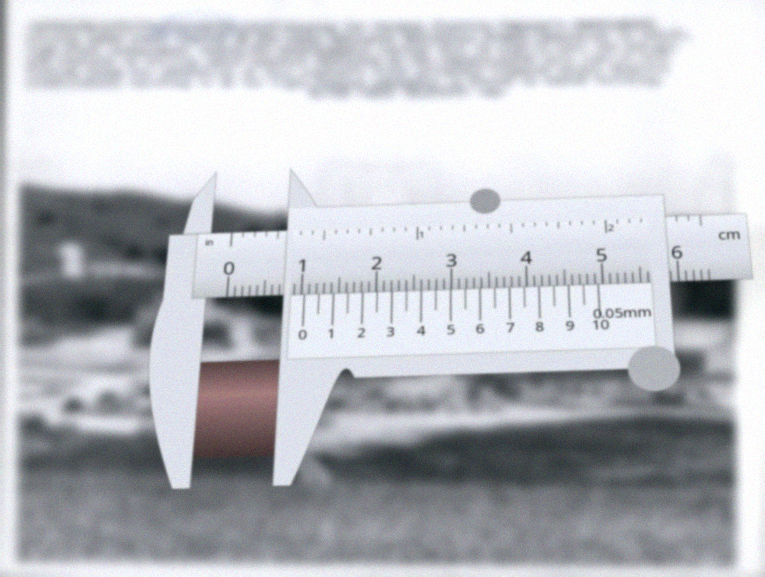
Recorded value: **10.4** mm
